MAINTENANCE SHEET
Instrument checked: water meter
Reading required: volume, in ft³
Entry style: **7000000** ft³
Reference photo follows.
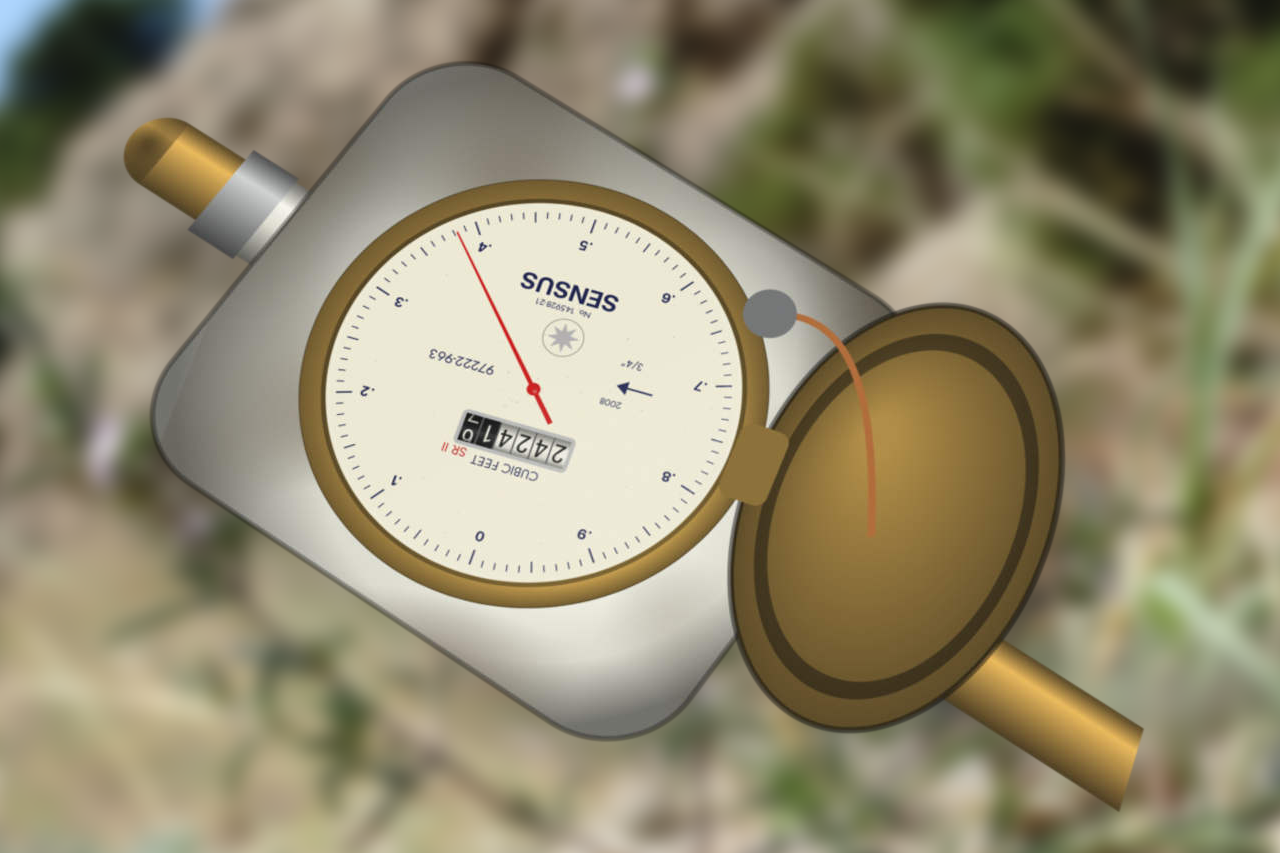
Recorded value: **242416.38** ft³
